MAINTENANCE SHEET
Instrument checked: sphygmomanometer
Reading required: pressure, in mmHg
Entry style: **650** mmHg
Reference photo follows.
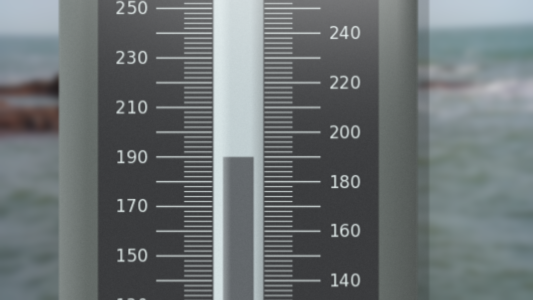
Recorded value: **190** mmHg
